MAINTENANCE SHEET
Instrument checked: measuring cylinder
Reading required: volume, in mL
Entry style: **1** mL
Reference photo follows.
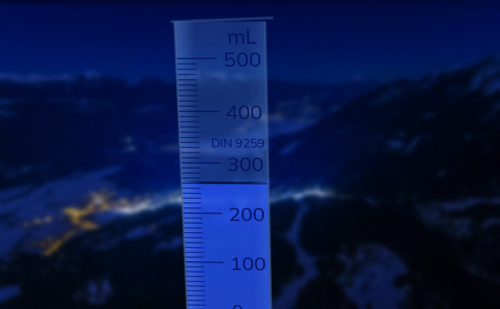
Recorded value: **260** mL
